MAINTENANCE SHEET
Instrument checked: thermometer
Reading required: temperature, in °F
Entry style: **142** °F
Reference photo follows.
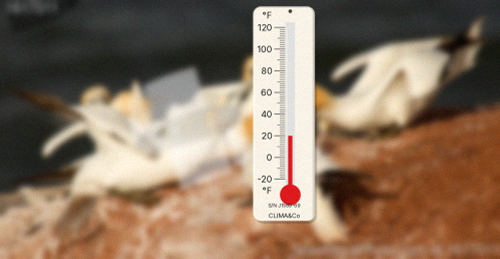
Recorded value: **20** °F
